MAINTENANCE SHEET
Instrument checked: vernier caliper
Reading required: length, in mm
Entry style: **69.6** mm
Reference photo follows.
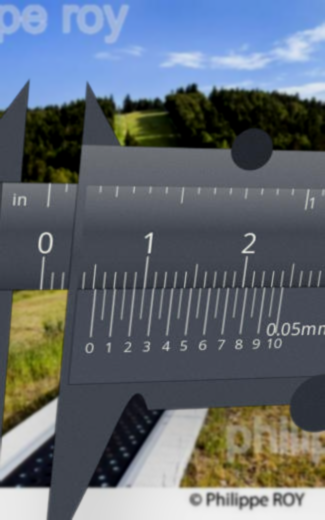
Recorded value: **5.2** mm
